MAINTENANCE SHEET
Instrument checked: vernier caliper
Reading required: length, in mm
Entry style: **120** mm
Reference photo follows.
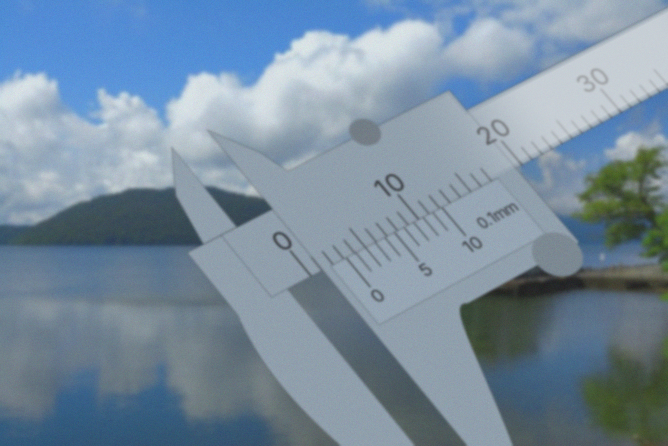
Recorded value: **3.2** mm
